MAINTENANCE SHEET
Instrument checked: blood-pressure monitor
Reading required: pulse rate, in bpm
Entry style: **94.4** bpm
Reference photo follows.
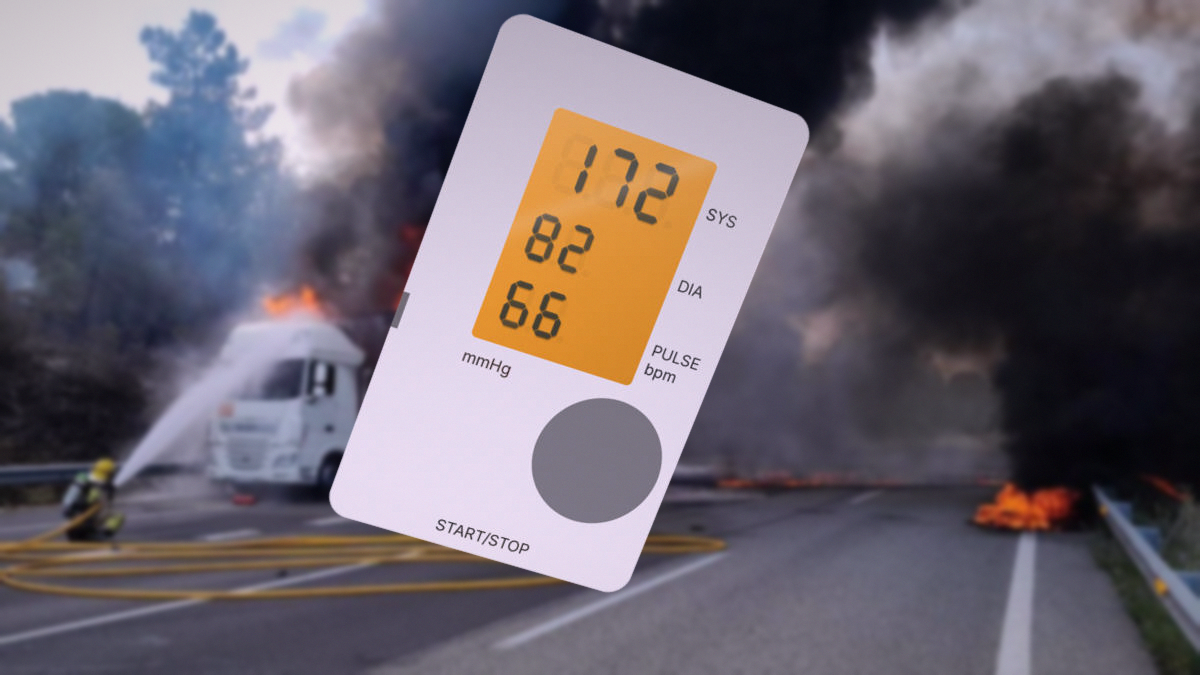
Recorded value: **66** bpm
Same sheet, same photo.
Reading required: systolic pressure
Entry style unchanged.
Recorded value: **172** mmHg
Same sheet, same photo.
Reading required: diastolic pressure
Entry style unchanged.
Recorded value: **82** mmHg
